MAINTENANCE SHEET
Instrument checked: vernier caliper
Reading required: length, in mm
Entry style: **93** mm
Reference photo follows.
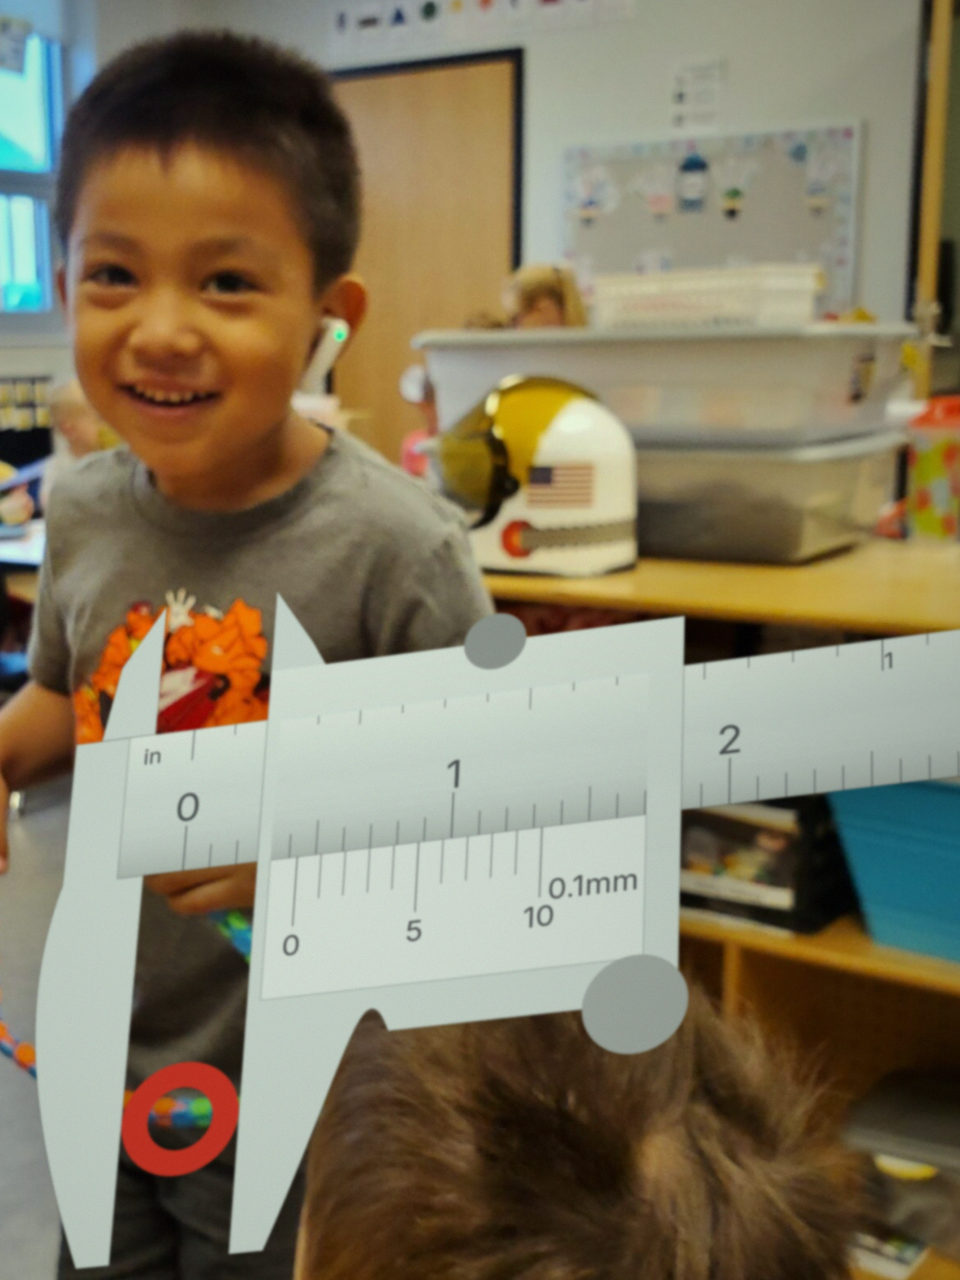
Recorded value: **4.3** mm
